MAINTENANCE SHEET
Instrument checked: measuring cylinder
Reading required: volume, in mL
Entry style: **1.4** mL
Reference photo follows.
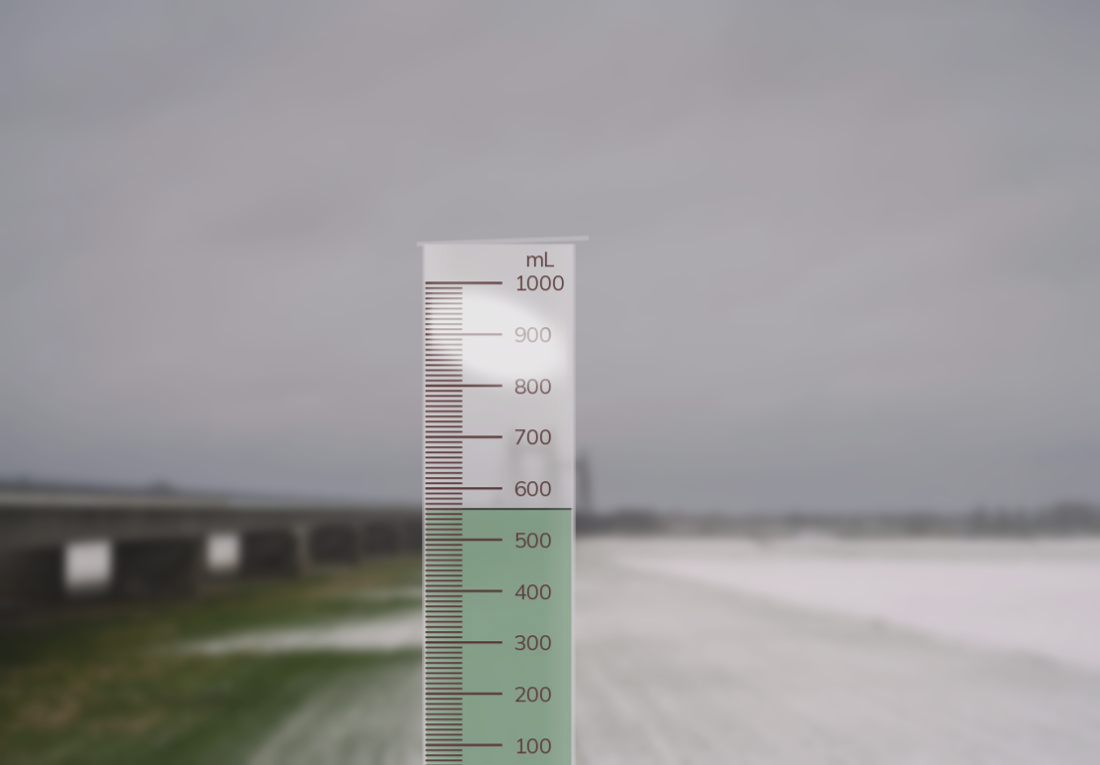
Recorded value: **560** mL
